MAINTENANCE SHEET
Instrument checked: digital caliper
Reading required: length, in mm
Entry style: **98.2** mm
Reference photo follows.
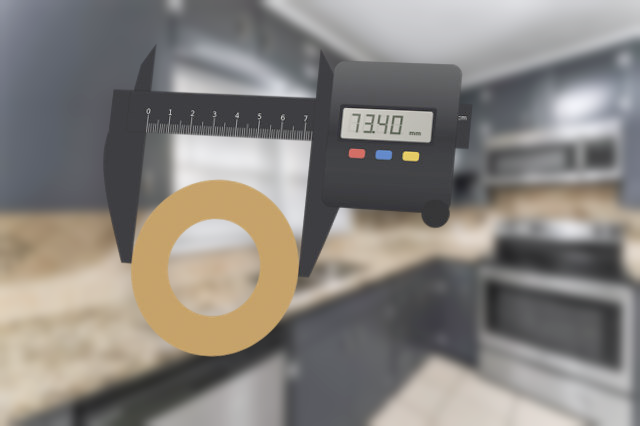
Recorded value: **73.40** mm
